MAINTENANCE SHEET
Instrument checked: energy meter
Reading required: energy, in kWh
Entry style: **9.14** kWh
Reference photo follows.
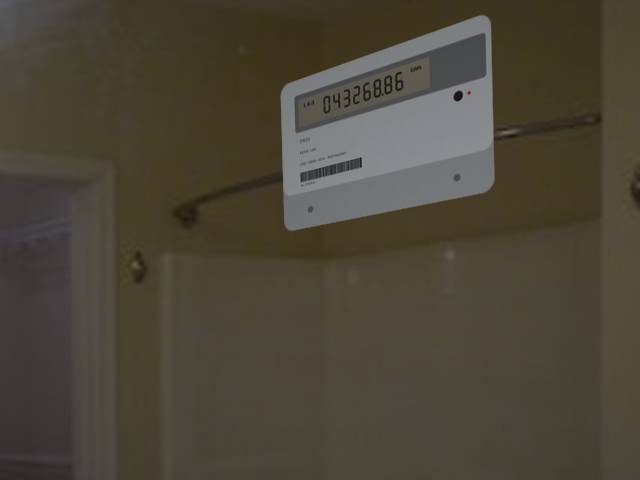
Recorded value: **43268.86** kWh
